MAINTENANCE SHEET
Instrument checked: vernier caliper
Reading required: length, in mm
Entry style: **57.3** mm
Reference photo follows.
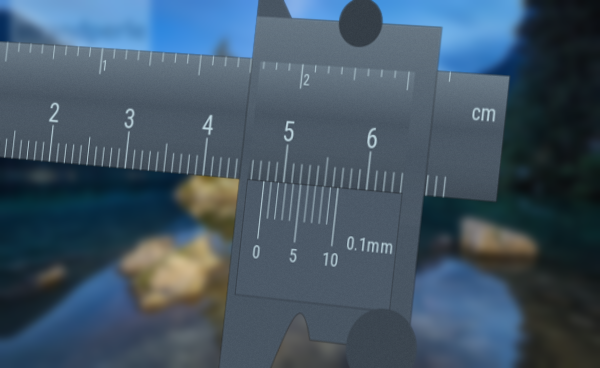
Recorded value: **47.6** mm
